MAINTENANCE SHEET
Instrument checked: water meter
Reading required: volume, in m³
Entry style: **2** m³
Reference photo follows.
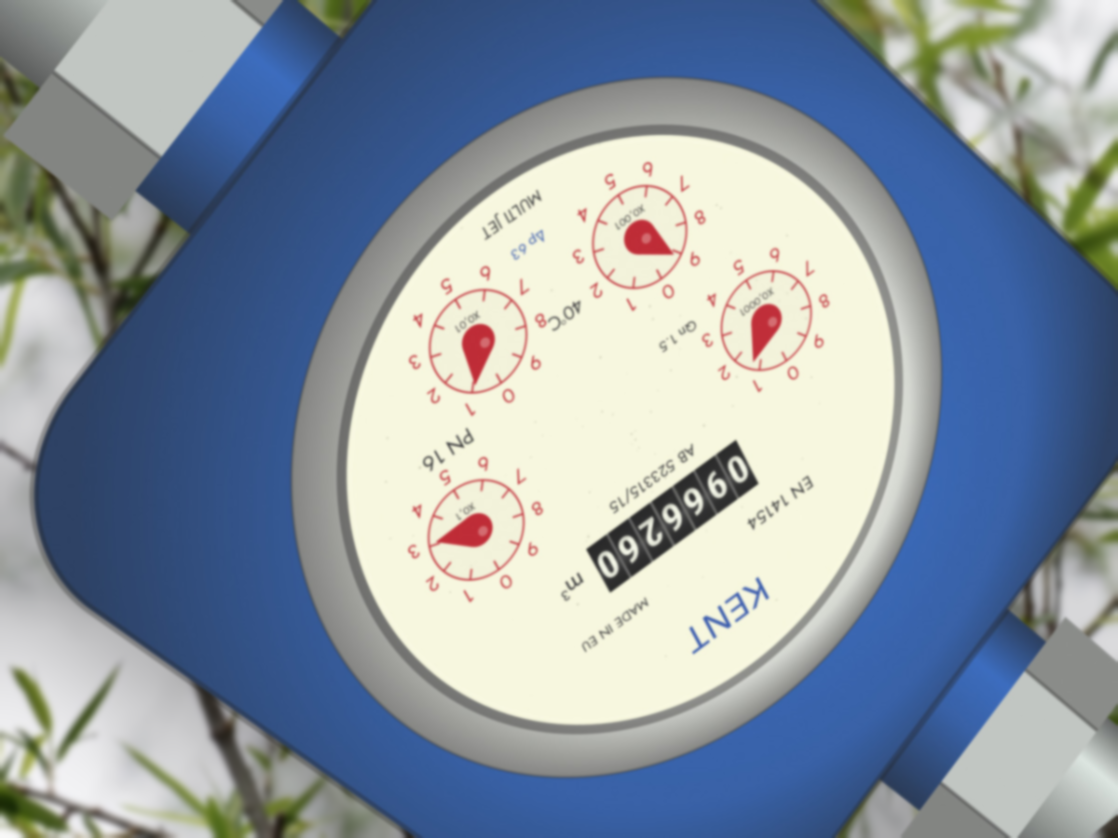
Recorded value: **966260.3091** m³
